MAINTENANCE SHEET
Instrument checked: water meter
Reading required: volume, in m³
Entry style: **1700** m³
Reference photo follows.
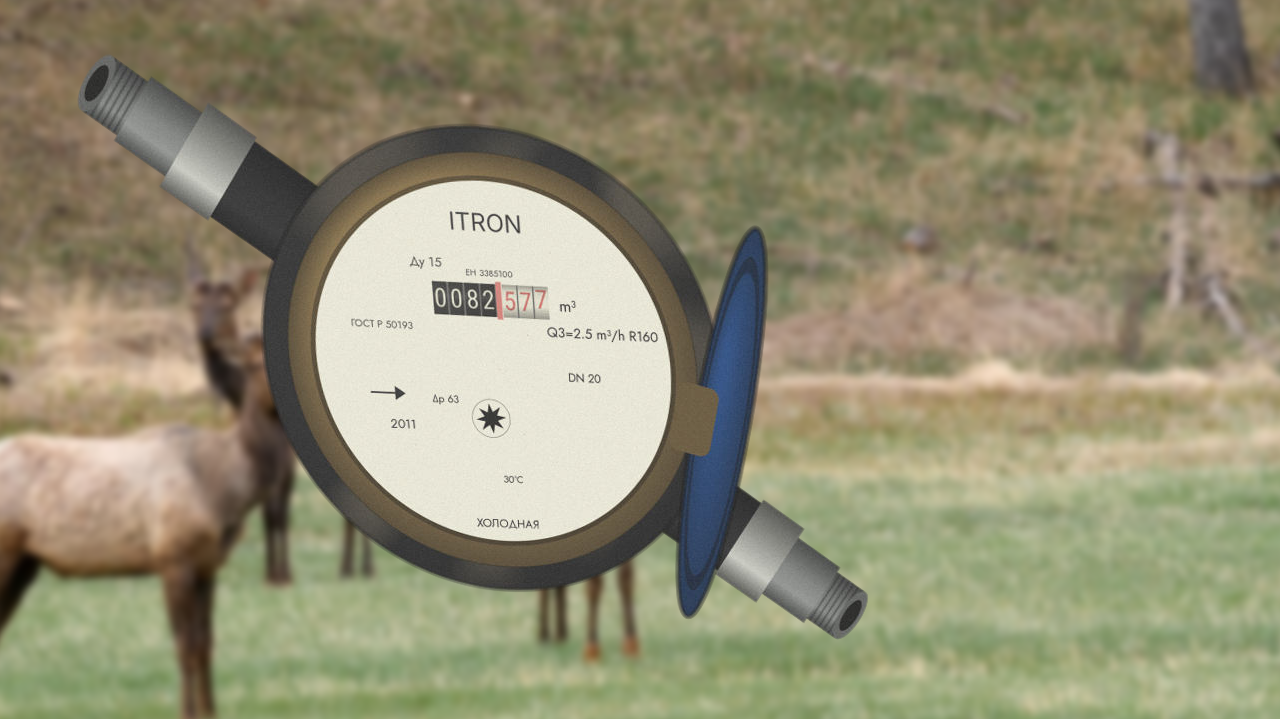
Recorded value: **82.577** m³
